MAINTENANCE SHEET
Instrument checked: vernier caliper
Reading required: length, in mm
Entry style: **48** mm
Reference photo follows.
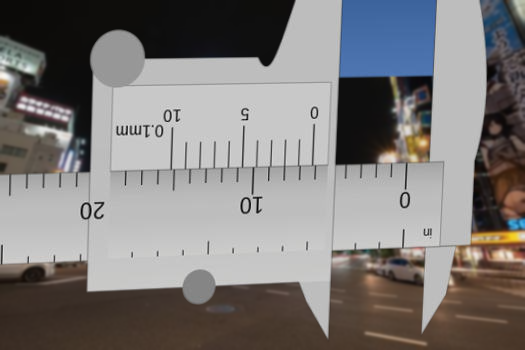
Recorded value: **6.2** mm
